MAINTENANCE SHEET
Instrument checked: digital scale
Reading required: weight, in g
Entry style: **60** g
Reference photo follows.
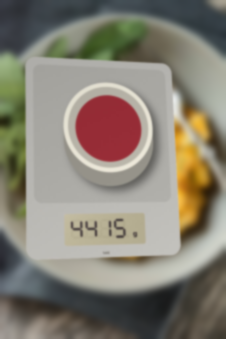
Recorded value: **4415** g
